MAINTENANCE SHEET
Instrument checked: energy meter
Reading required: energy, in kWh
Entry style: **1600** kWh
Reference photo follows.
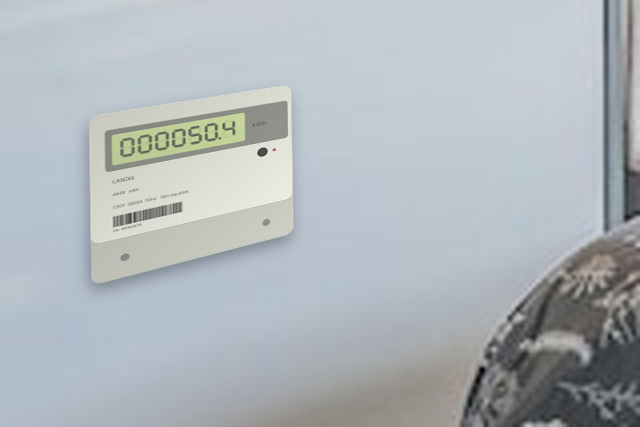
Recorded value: **50.4** kWh
